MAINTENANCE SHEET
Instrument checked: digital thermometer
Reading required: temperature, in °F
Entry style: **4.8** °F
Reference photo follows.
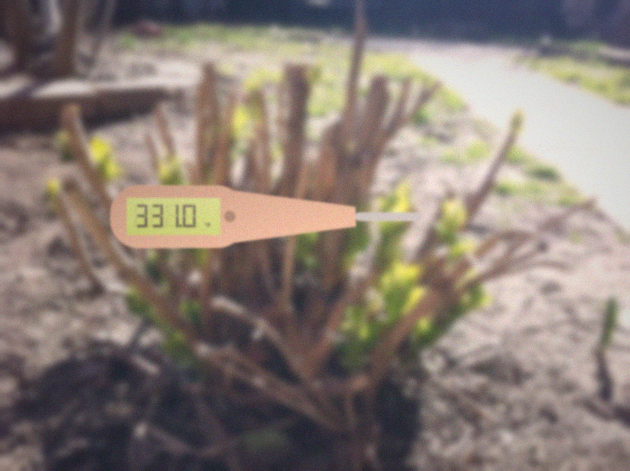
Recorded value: **331.0** °F
